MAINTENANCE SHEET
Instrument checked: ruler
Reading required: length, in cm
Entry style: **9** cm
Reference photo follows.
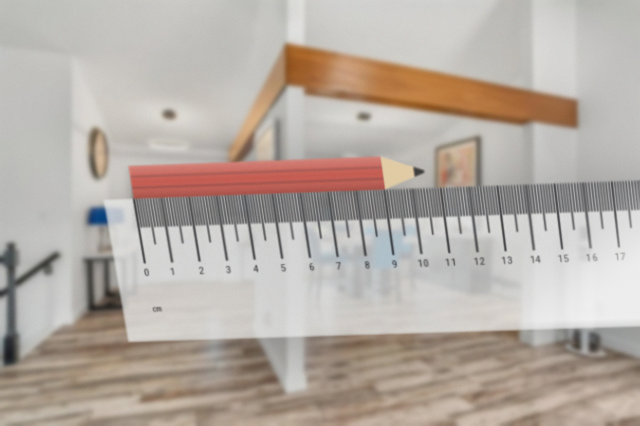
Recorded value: **10.5** cm
